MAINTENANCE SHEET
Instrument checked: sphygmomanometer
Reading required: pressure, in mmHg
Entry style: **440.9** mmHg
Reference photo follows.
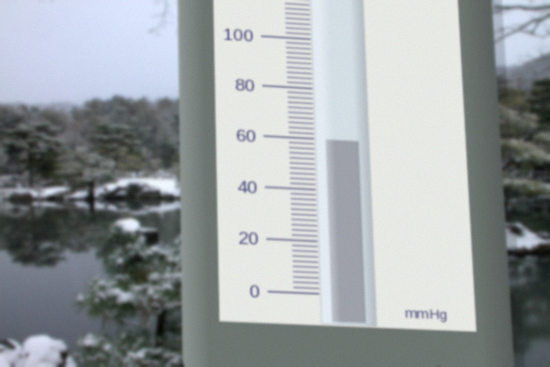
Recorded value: **60** mmHg
